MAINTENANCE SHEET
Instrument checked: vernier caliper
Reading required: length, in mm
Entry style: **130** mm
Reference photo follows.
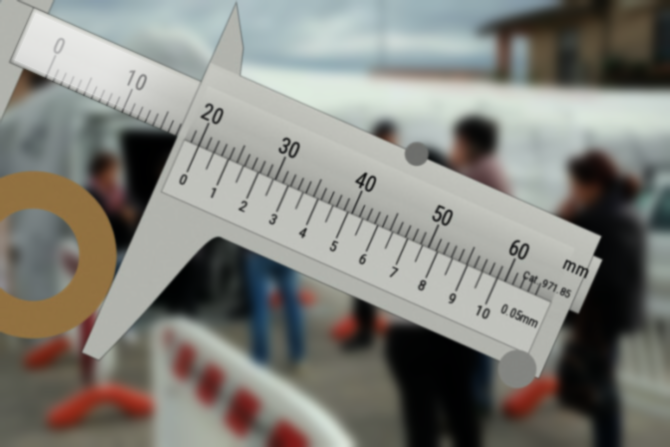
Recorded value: **20.0** mm
